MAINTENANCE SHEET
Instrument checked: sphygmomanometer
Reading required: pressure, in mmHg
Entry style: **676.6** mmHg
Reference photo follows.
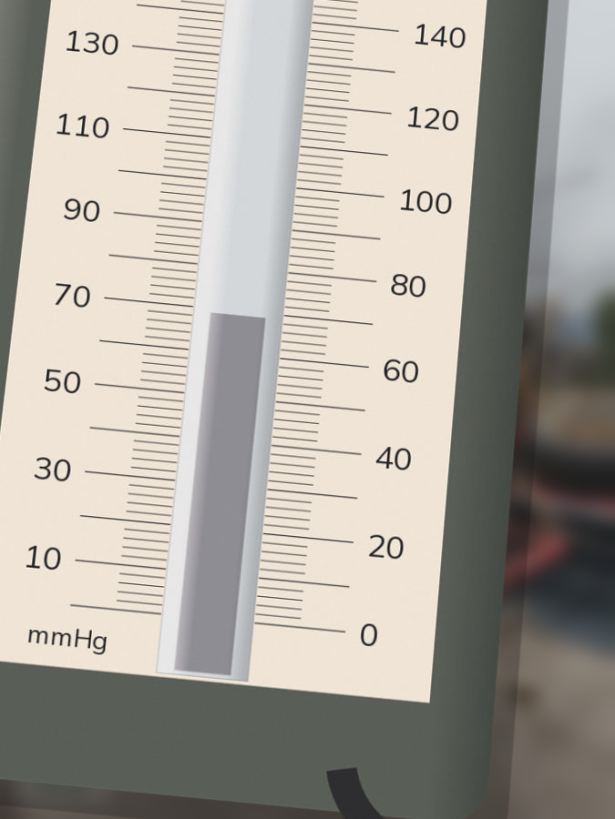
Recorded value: **69** mmHg
